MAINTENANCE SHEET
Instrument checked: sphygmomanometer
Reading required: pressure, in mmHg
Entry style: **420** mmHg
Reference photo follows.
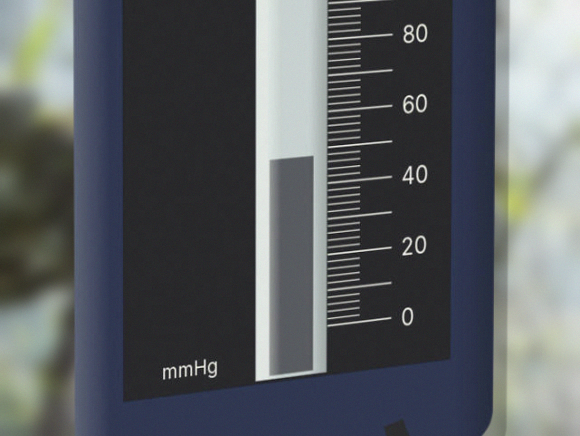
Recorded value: **48** mmHg
